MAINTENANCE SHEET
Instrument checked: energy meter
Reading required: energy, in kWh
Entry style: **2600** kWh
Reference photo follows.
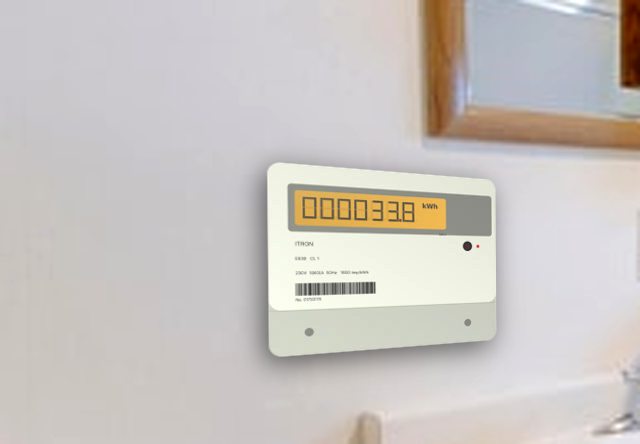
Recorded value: **33.8** kWh
